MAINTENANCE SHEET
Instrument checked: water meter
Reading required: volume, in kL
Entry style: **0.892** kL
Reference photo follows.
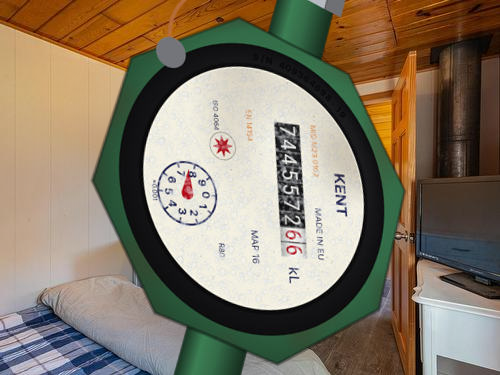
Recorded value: **7445572.667** kL
